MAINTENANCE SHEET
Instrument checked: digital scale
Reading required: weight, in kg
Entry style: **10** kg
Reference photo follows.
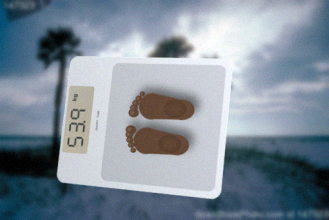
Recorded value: **53.9** kg
